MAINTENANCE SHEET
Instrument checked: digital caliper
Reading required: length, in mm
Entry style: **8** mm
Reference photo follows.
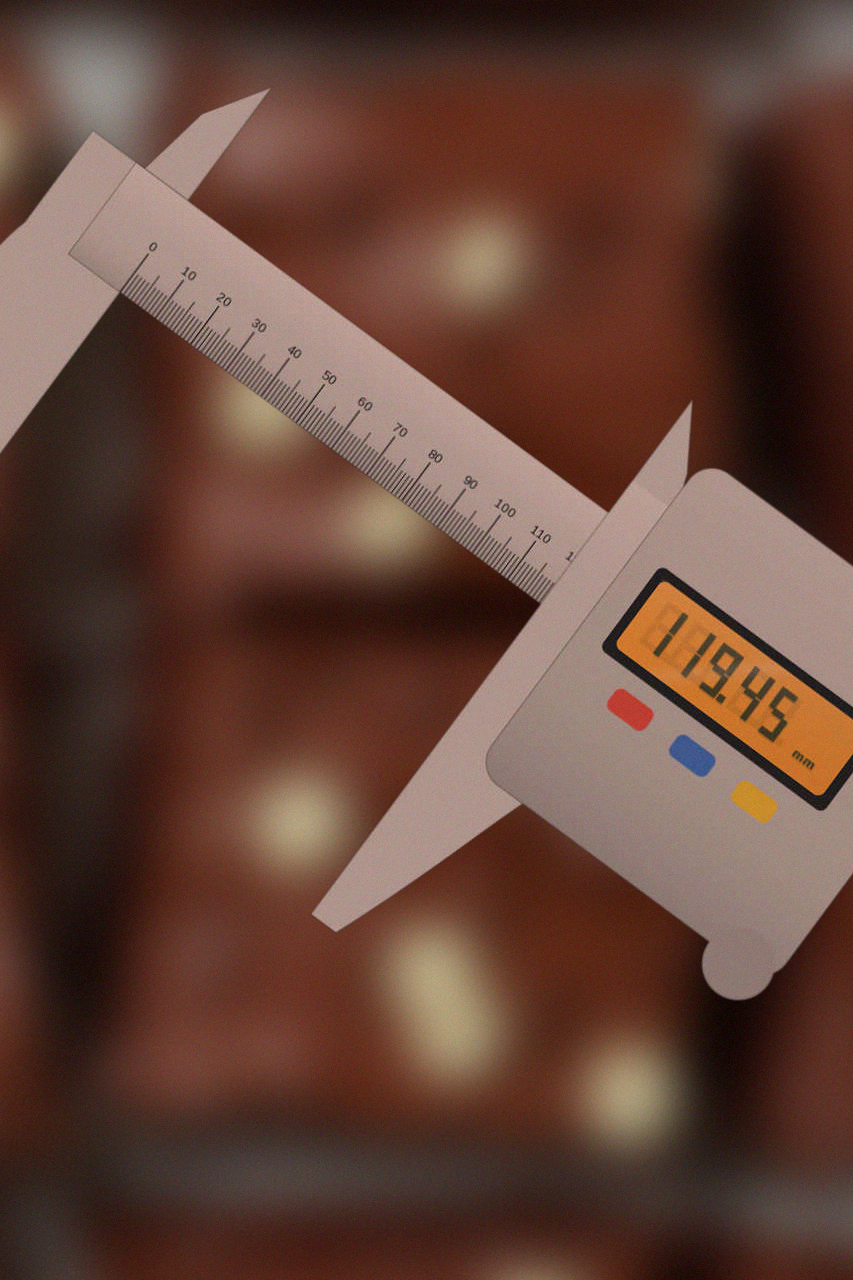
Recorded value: **119.45** mm
